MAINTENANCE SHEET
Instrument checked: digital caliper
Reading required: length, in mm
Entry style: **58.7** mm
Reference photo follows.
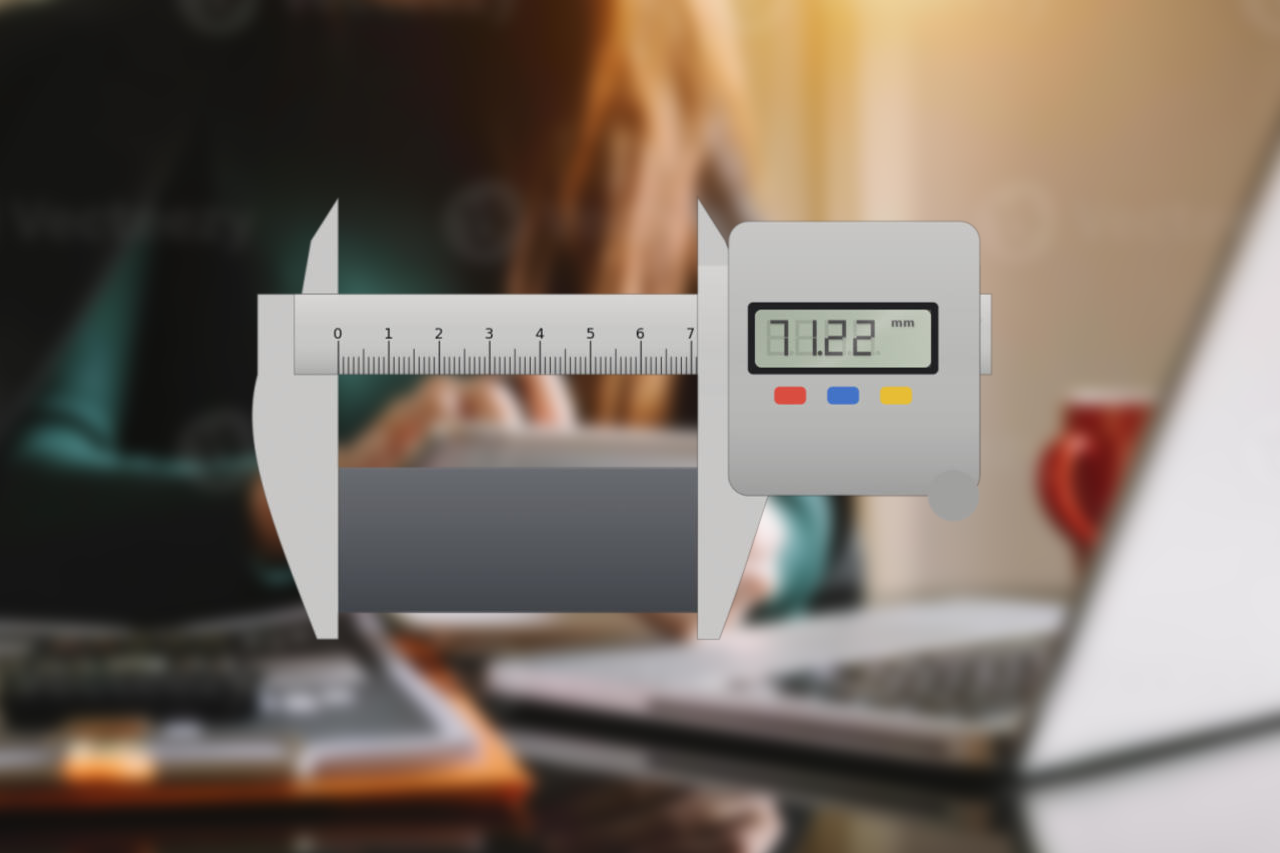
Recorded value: **71.22** mm
